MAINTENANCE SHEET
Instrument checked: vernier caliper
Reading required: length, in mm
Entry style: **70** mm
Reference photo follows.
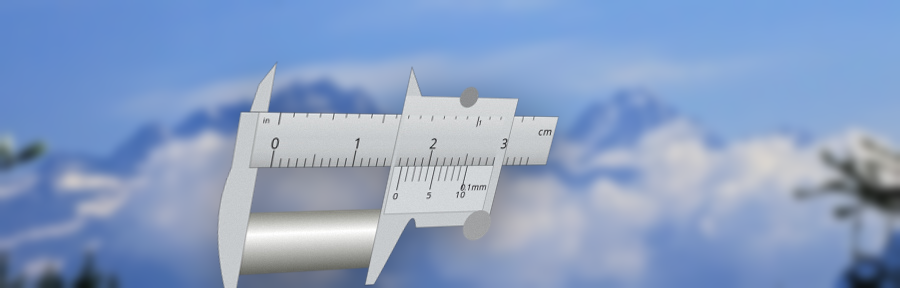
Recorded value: **16.4** mm
